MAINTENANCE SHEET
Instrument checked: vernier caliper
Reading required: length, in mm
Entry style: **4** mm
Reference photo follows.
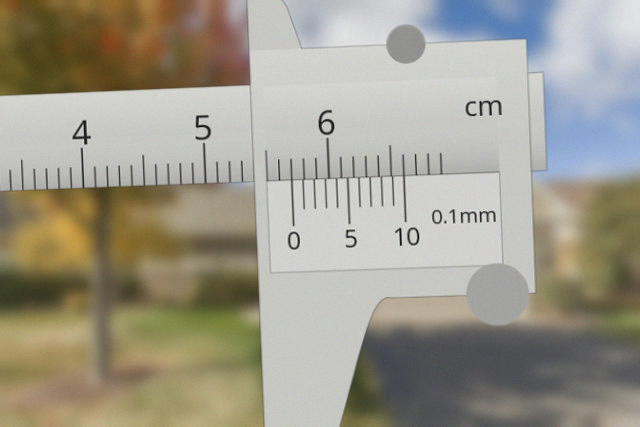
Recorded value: **57.0** mm
